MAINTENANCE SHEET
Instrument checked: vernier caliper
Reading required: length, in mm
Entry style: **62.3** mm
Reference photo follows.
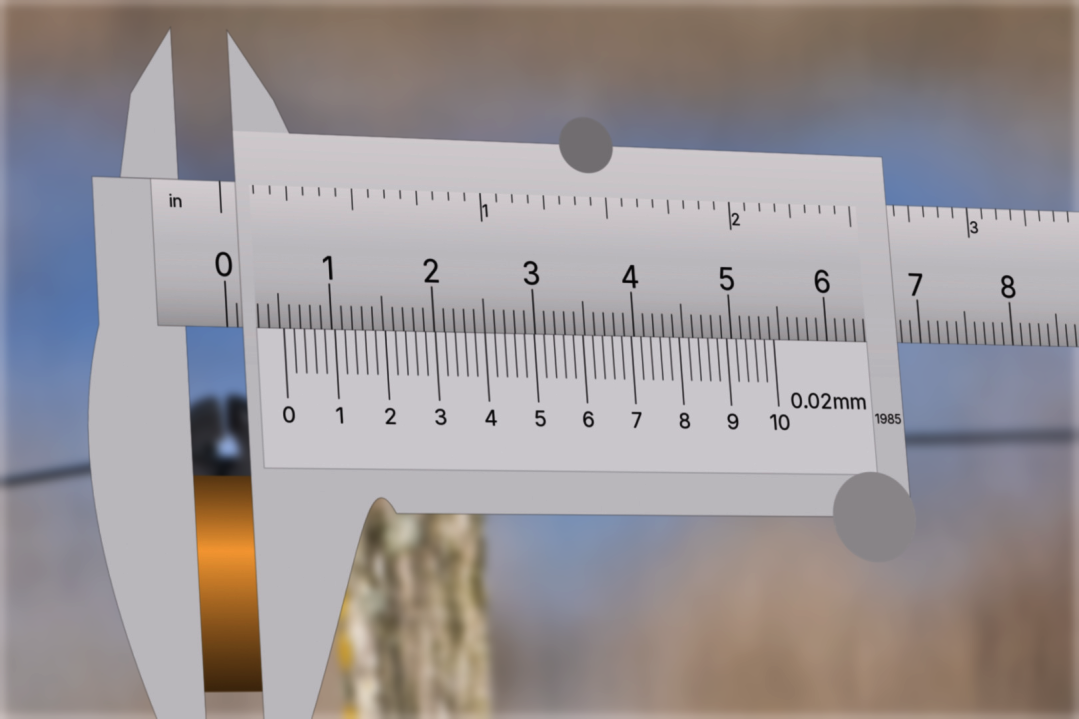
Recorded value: **5.4** mm
